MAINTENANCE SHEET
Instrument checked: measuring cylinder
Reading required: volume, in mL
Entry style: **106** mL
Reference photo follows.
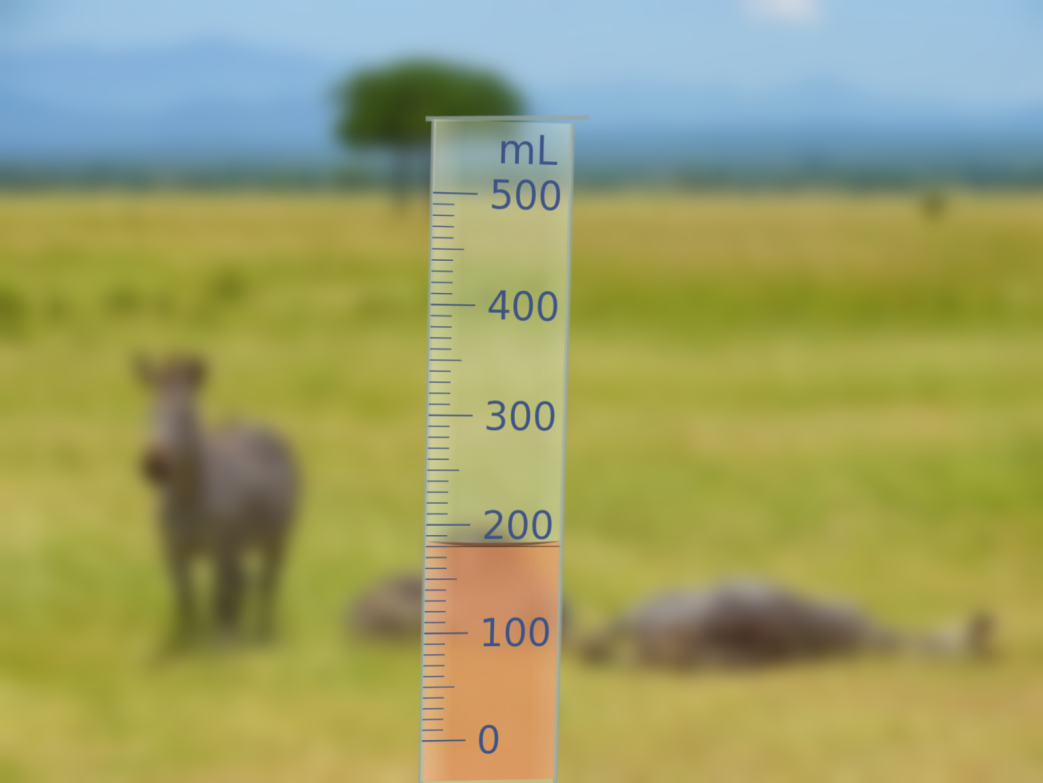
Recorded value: **180** mL
